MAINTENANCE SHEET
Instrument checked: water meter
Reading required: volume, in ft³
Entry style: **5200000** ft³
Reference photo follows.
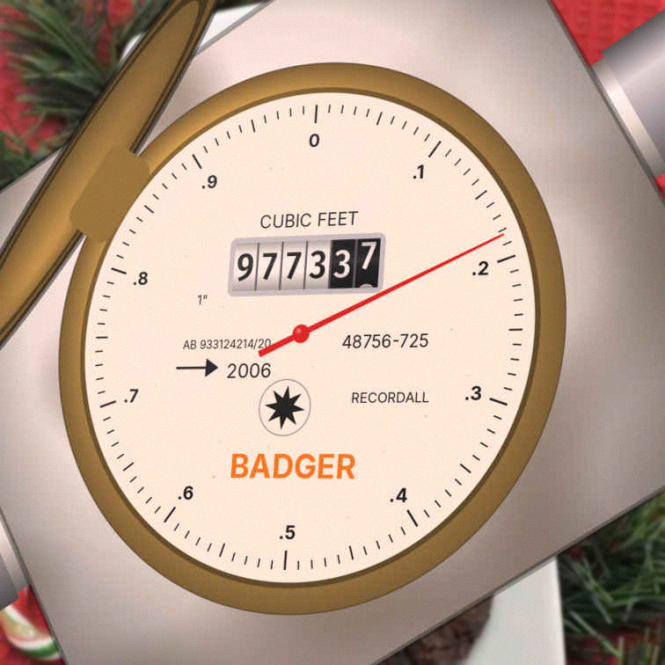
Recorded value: **977337.18** ft³
